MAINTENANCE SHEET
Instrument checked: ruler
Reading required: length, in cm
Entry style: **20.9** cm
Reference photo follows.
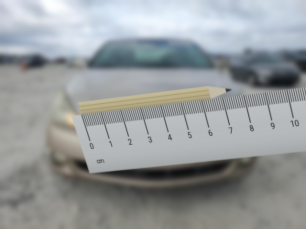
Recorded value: **7.5** cm
